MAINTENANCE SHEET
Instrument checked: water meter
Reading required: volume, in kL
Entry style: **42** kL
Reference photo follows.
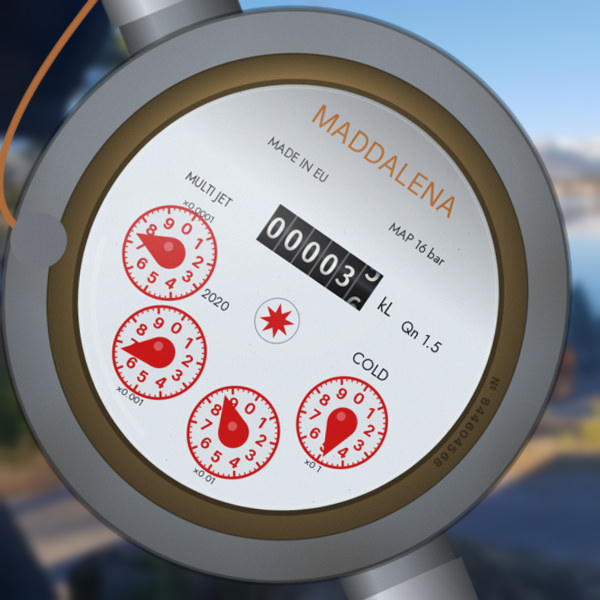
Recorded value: **35.4867** kL
